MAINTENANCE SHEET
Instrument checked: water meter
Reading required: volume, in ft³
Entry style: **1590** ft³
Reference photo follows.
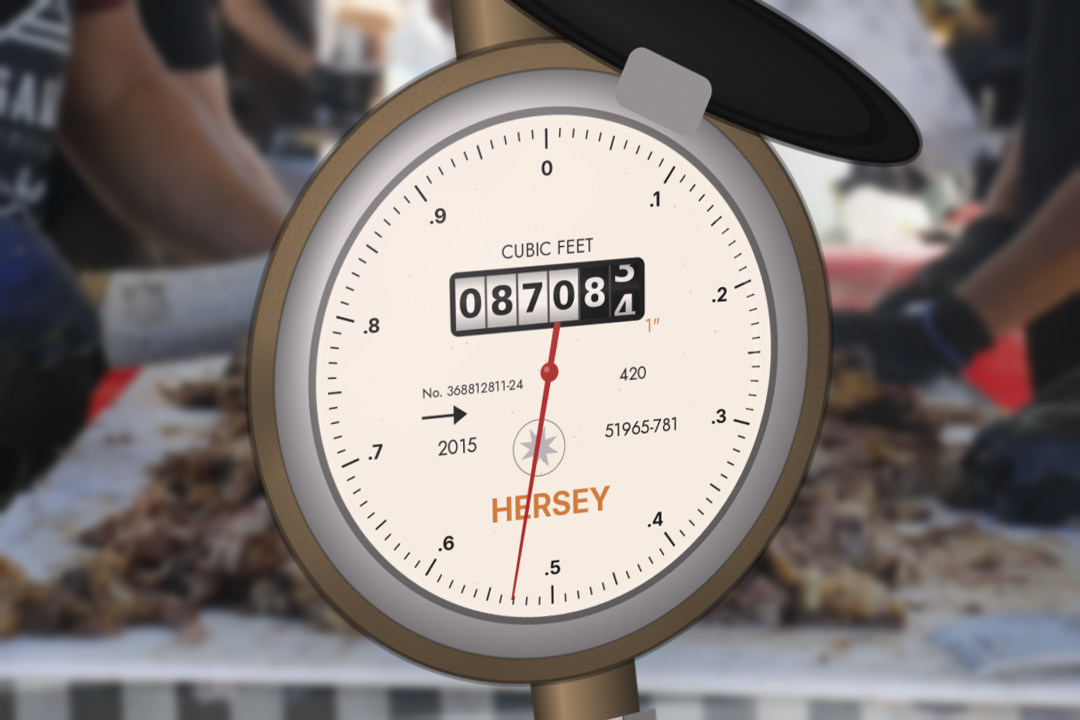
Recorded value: **87083.53** ft³
